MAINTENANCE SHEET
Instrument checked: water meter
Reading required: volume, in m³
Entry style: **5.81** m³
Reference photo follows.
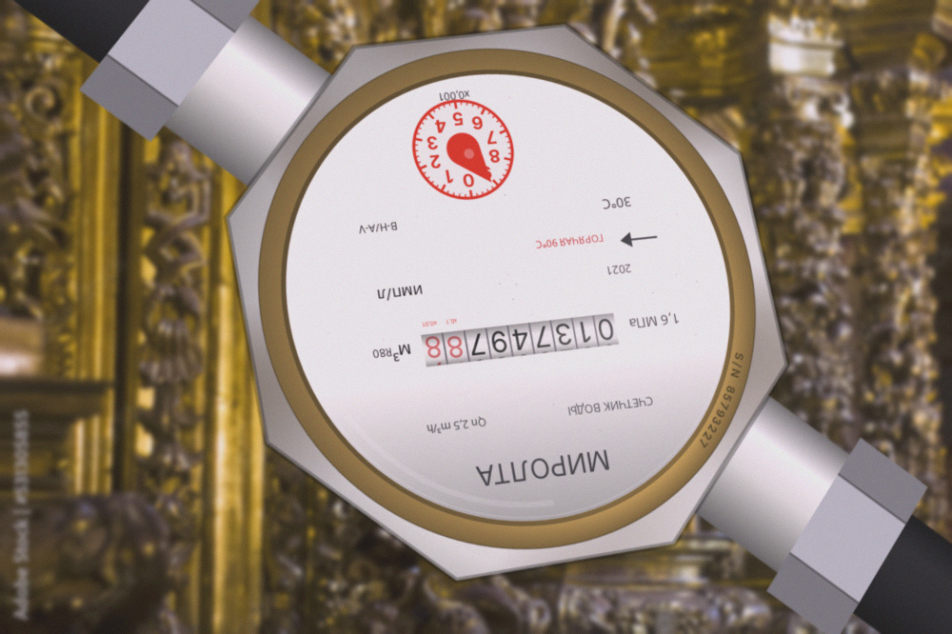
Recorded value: **137497.879** m³
